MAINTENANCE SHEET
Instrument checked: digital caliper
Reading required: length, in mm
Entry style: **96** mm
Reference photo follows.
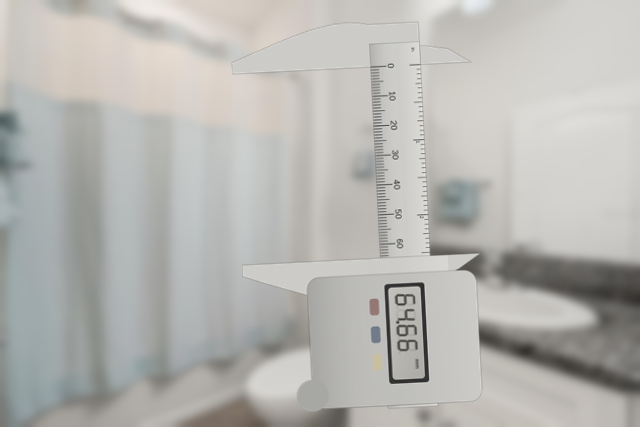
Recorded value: **64.66** mm
